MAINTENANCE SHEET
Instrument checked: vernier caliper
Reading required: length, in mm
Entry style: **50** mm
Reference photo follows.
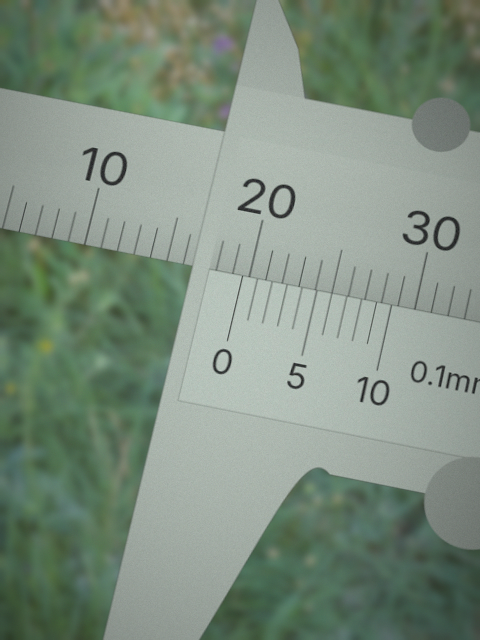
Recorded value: **19.6** mm
